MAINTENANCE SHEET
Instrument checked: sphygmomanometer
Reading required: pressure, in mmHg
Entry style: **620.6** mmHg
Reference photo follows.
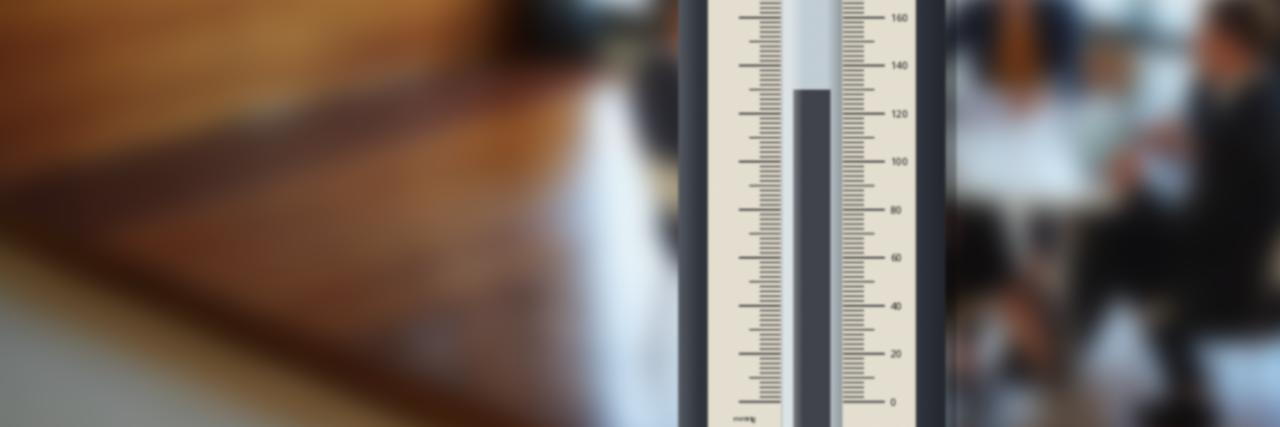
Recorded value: **130** mmHg
